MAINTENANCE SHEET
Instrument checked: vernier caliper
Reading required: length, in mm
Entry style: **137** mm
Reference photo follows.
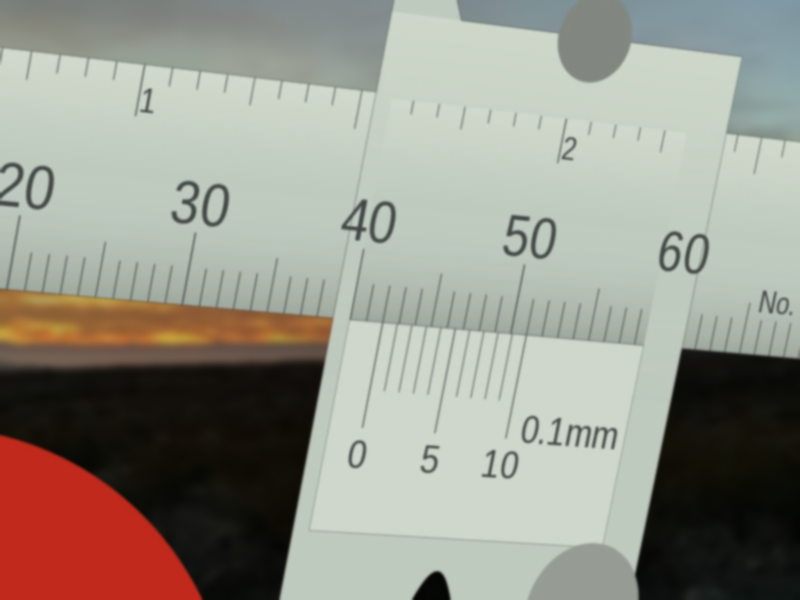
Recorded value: **42.0** mm
